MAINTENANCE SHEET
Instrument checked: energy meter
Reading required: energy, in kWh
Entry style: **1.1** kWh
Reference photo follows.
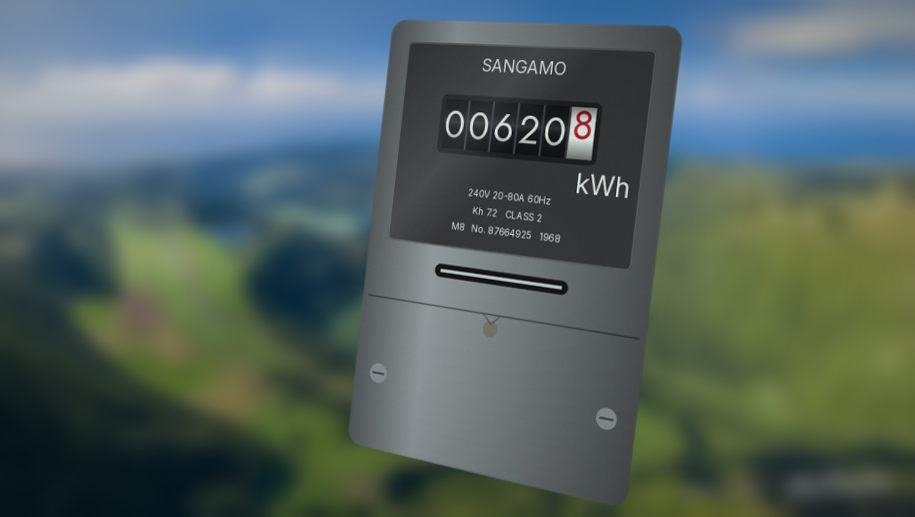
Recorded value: **620.8** kWh
